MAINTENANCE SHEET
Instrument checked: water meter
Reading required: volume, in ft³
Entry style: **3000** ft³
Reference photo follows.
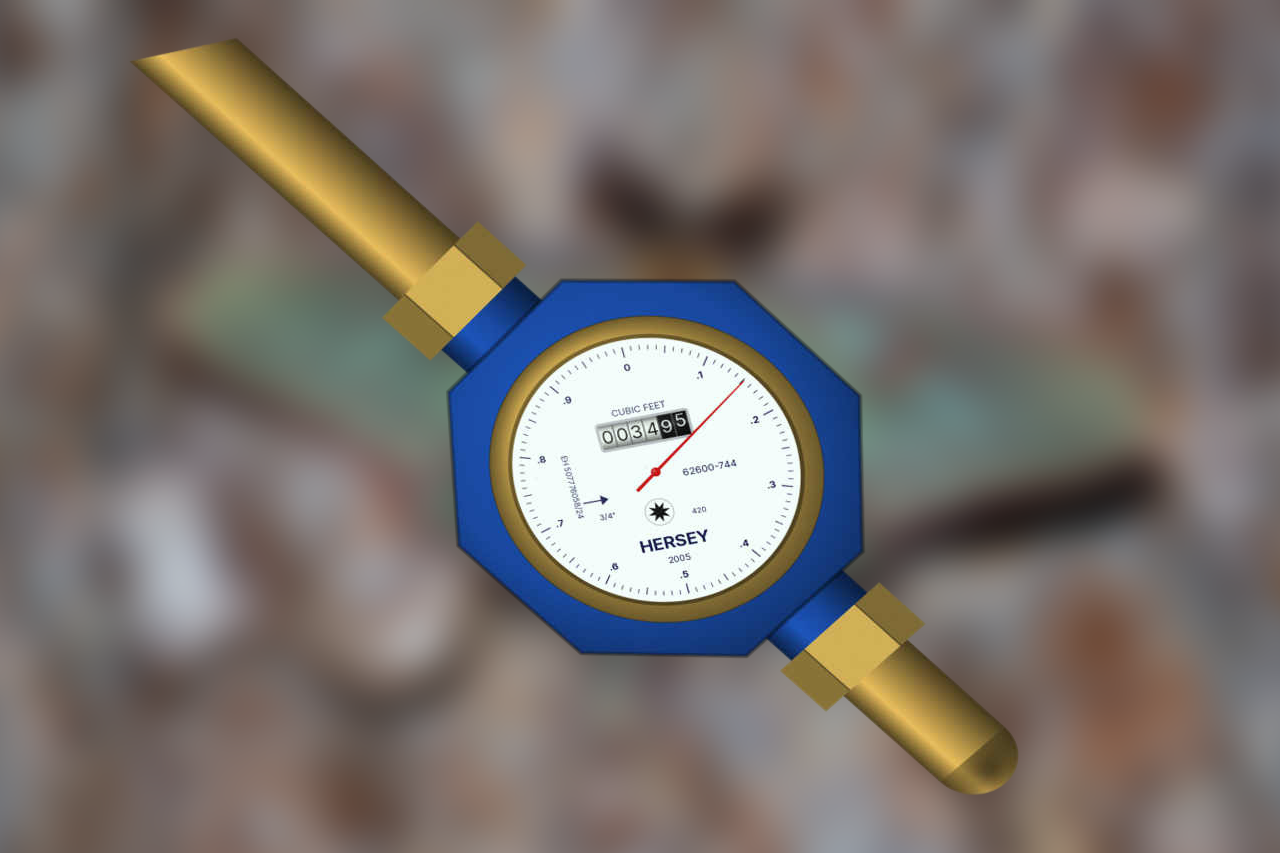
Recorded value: **3495.15** ft³
